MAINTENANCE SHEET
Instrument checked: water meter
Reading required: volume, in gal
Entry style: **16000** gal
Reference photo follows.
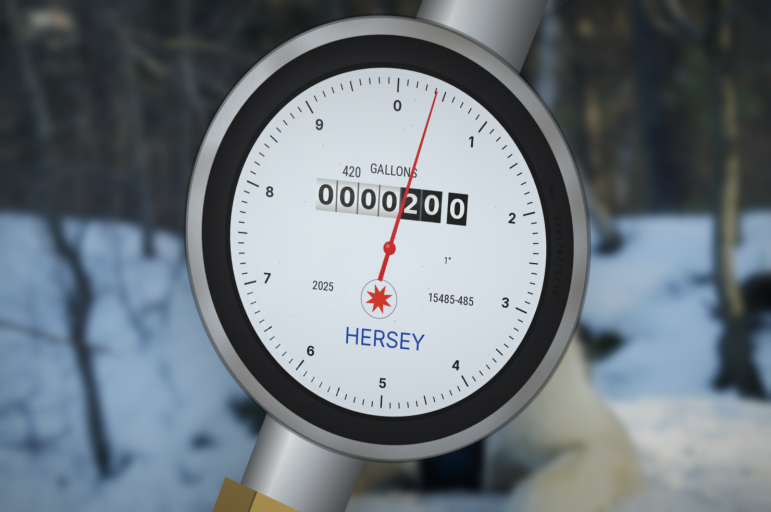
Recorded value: **200.4** gal
